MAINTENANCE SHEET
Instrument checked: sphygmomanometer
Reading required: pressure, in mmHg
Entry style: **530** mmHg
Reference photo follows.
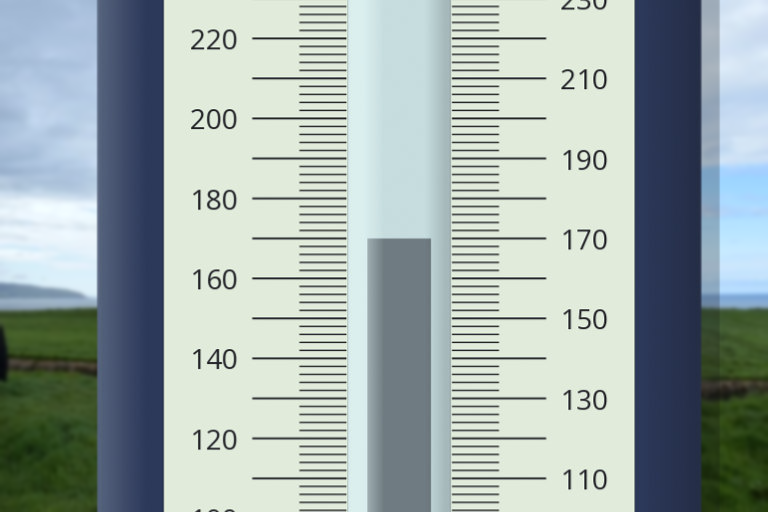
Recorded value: **170** mmHg
